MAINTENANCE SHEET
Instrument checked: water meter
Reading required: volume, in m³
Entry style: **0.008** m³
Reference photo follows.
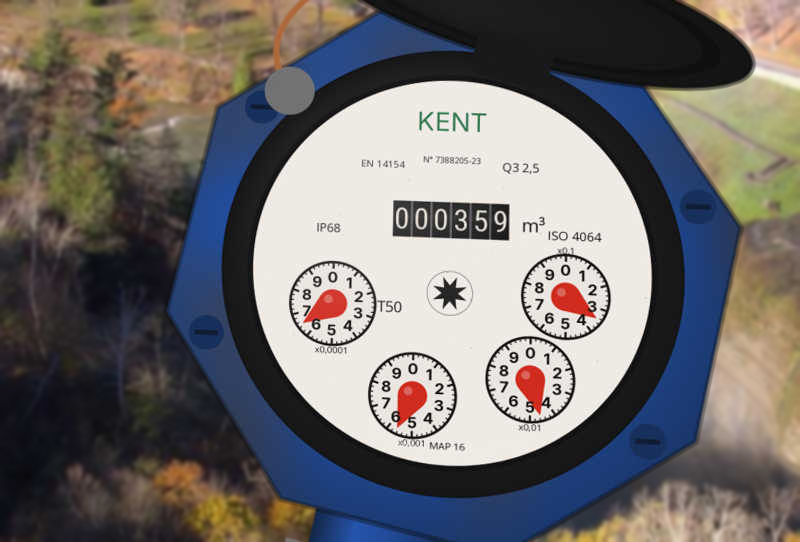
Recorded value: **359.3456** m³
